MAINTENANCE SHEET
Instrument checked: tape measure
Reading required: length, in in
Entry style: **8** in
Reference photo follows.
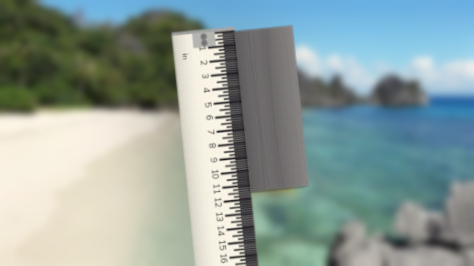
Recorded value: **11.5** in
